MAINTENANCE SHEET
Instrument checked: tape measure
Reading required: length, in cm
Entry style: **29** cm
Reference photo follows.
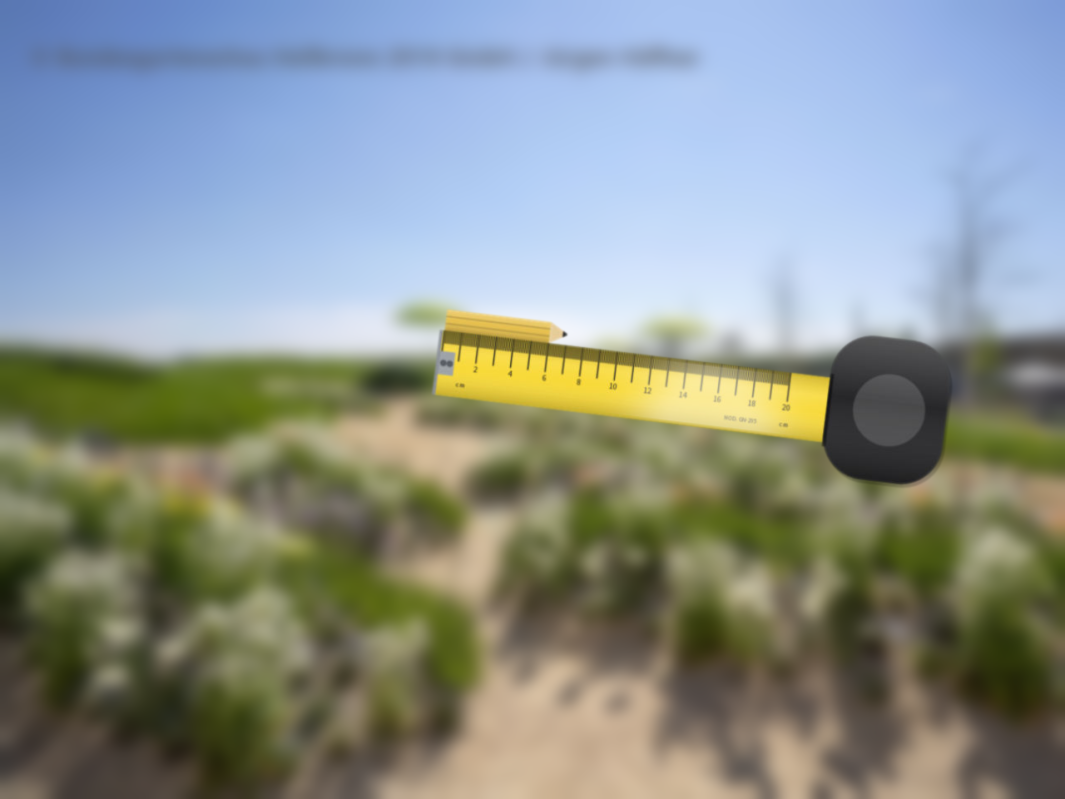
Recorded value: **7** cm
